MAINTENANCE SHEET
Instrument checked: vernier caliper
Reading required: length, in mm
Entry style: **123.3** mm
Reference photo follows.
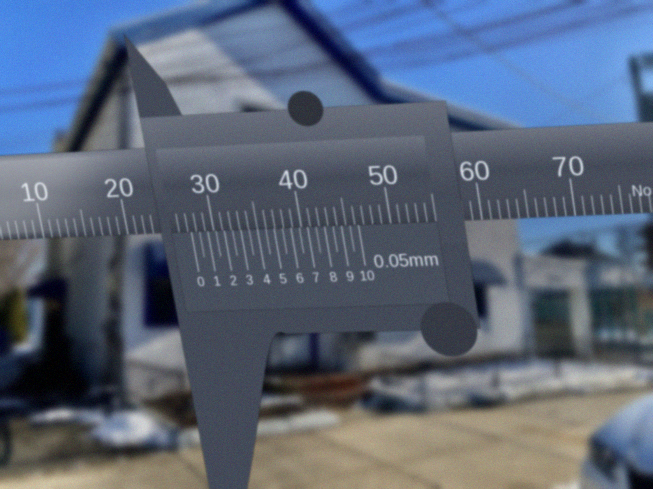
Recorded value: **27.4** mm
